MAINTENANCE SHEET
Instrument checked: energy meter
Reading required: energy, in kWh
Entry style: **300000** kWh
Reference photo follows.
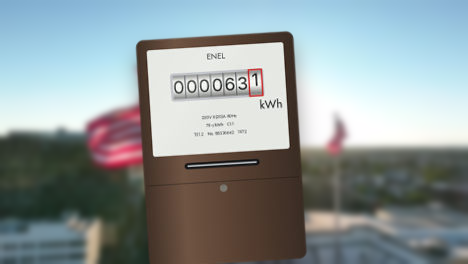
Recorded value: **63.1** kWh
